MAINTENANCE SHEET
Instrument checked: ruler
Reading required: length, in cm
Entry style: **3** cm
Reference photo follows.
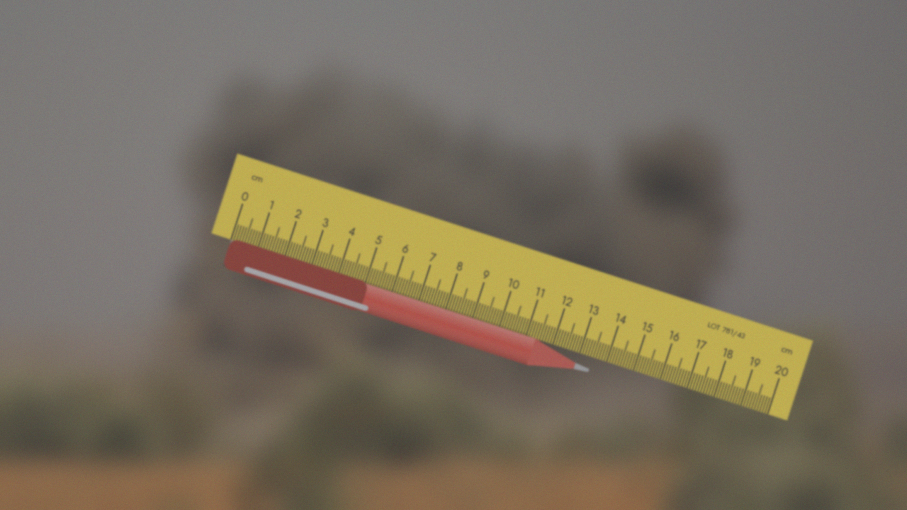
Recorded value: **13.5** cm
